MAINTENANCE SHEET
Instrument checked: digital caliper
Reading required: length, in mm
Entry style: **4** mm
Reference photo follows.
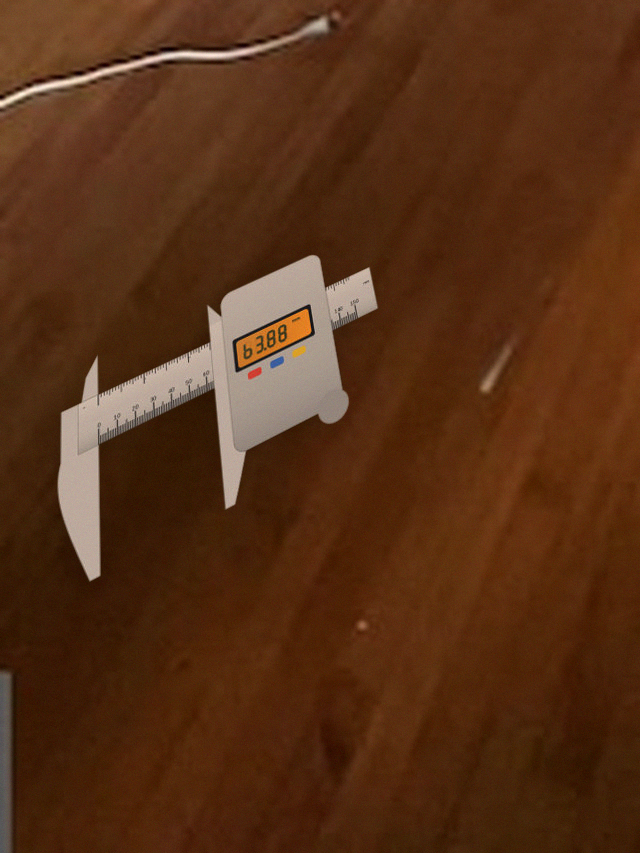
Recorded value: **63.88** mm
